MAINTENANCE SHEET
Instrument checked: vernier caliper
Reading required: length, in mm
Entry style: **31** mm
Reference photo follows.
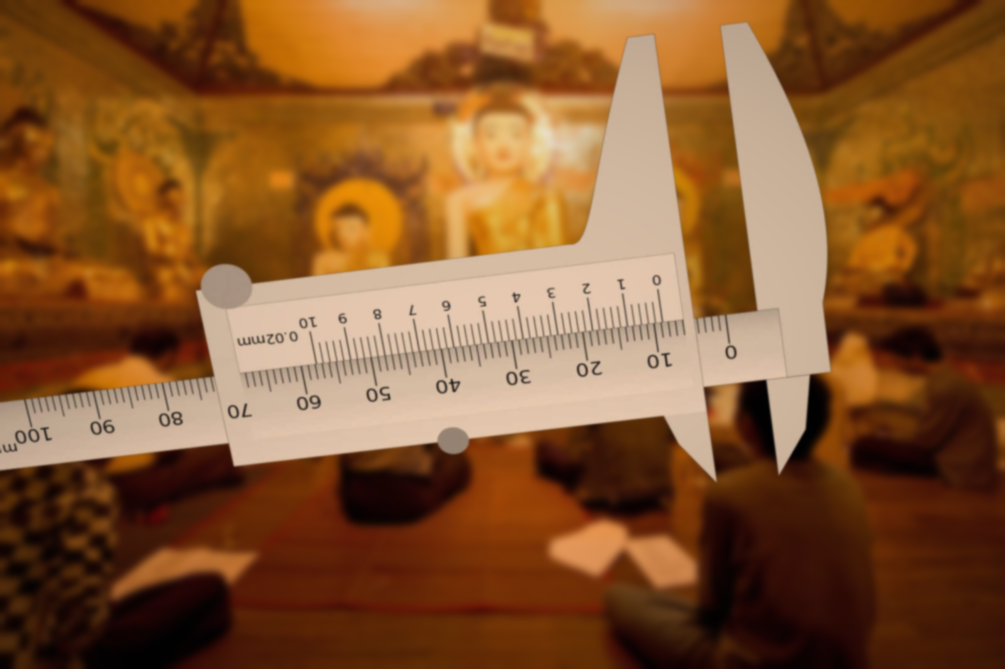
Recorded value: **8.8** mm
